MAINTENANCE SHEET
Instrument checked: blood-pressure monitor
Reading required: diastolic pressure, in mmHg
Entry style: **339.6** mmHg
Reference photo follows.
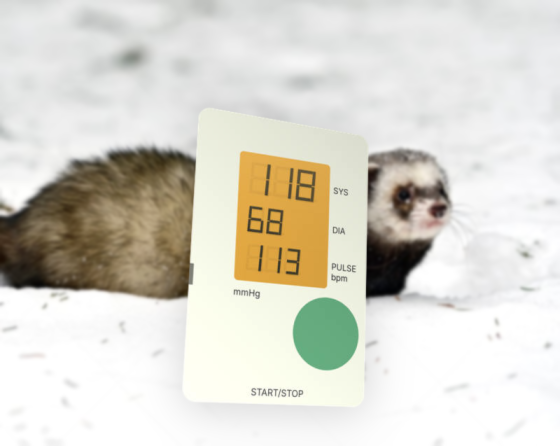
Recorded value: **68** mmHg
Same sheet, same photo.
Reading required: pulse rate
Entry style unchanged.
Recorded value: **113** bpm
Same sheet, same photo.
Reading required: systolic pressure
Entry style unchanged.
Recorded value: **118** mmHg
